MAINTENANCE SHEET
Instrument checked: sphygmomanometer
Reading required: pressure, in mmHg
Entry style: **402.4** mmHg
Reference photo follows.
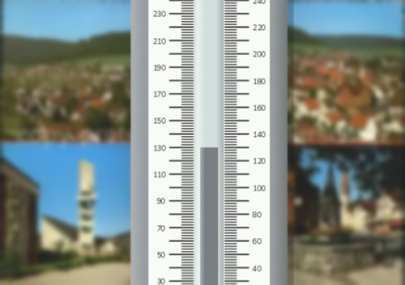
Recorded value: **130** mmHg
